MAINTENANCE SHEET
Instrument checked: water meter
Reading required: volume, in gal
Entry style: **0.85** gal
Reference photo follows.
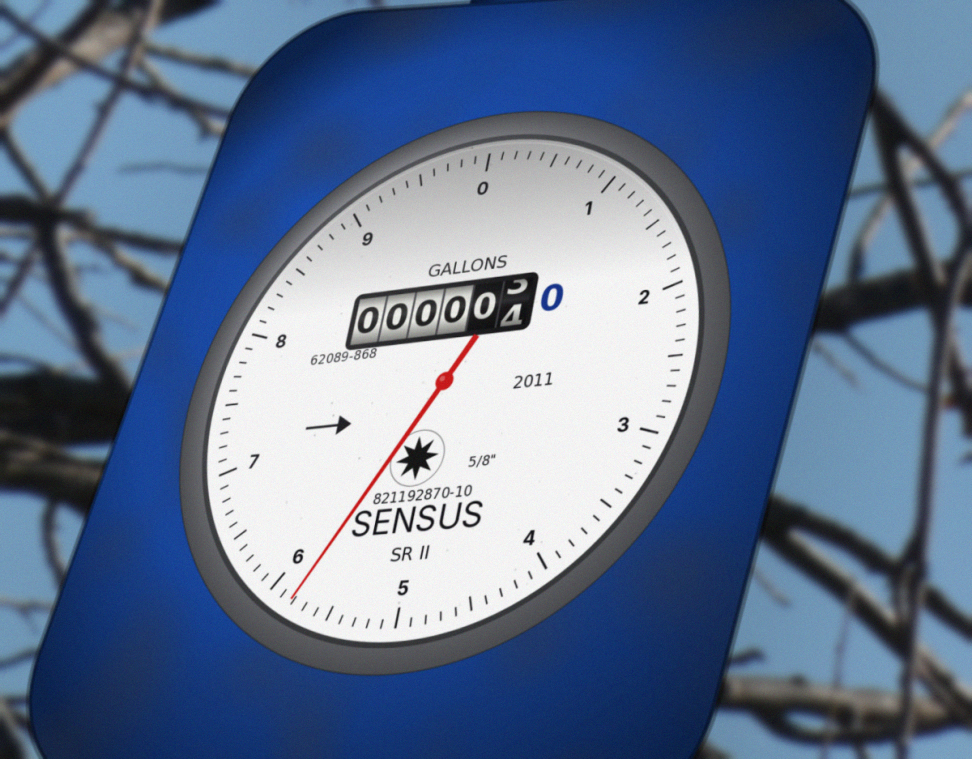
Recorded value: **35.8** gal
